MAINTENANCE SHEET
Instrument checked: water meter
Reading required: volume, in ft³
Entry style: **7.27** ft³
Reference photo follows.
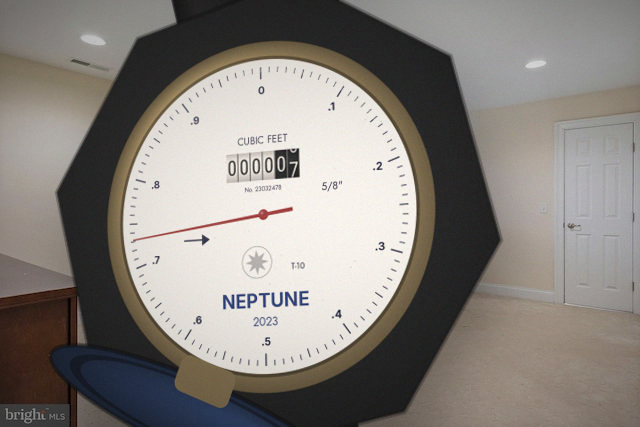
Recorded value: **6.73** ft³
